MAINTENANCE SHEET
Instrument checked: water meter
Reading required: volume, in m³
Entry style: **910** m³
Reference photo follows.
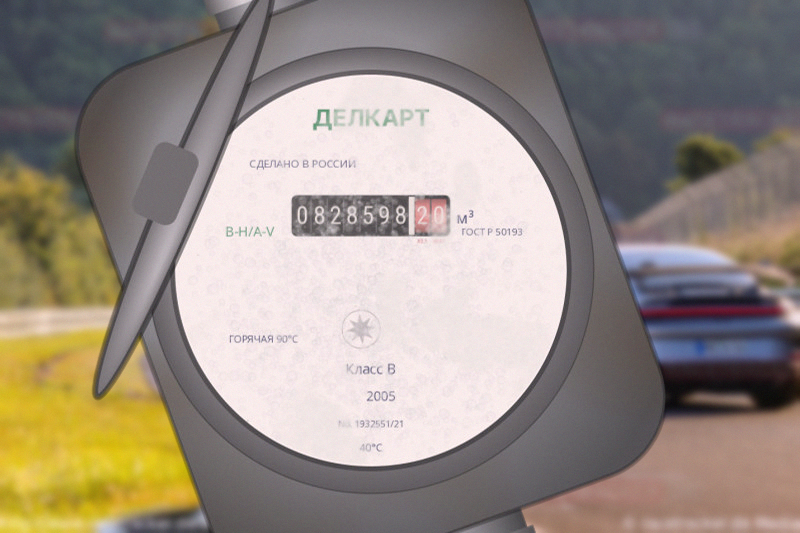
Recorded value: **828598.20** m³
